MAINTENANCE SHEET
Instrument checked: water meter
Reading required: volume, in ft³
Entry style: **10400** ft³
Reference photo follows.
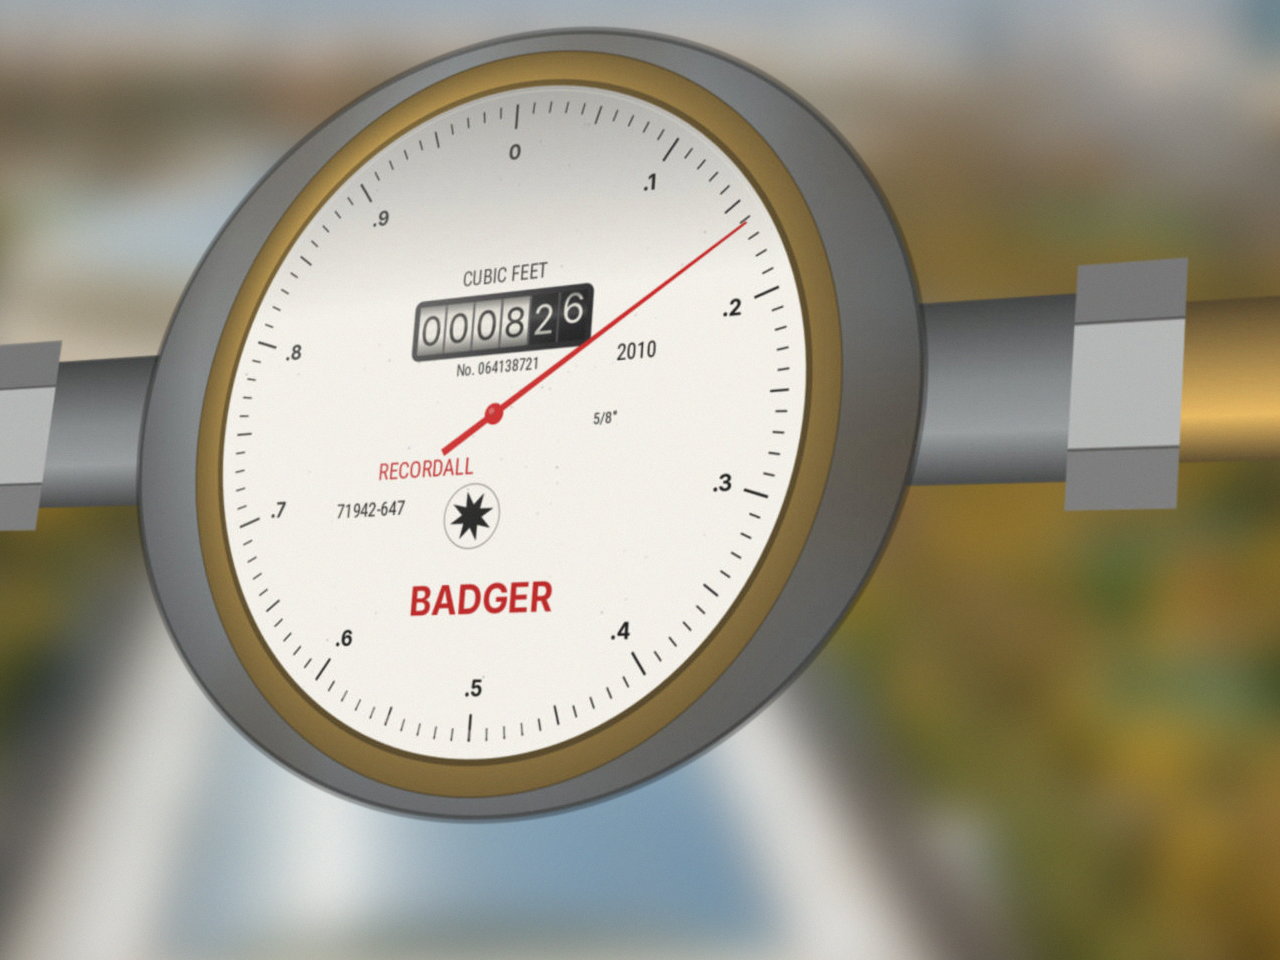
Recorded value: **826.16** ft³
